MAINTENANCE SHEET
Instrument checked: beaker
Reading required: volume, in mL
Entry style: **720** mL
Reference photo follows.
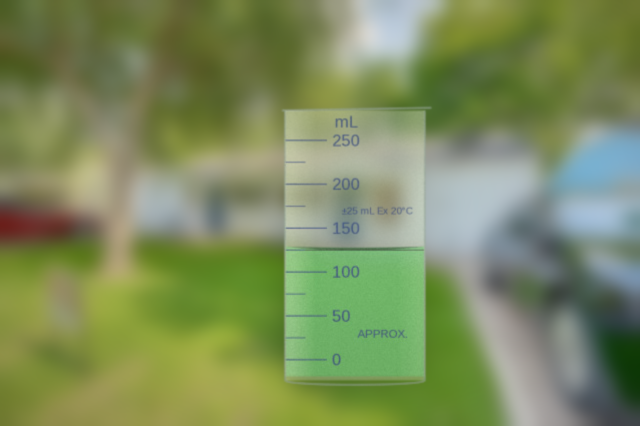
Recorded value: **125** mL
